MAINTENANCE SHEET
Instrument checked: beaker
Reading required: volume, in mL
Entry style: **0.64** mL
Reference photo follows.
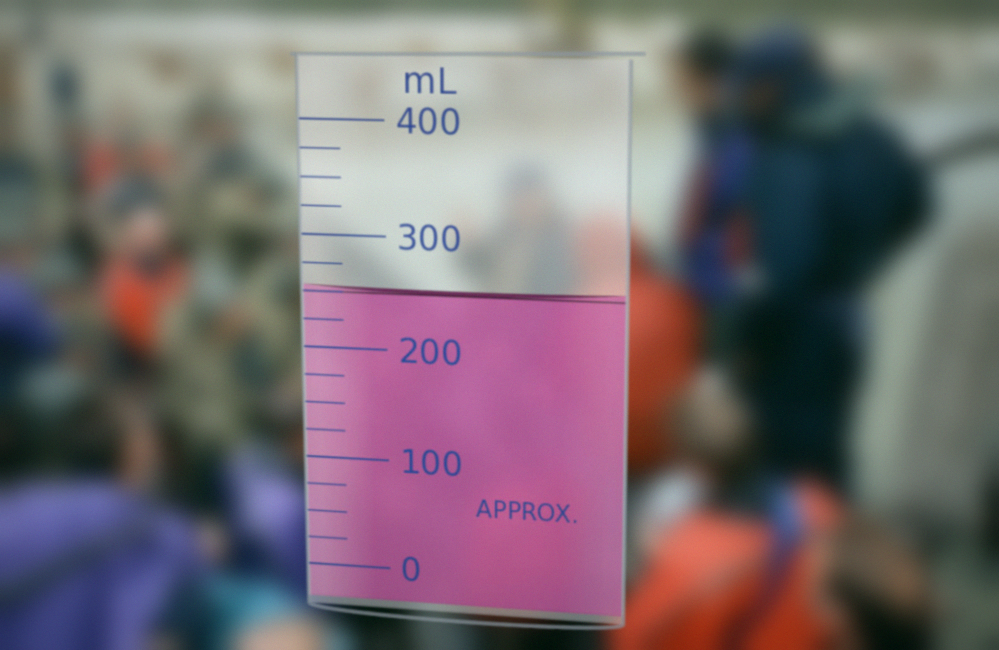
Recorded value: **250** mL
